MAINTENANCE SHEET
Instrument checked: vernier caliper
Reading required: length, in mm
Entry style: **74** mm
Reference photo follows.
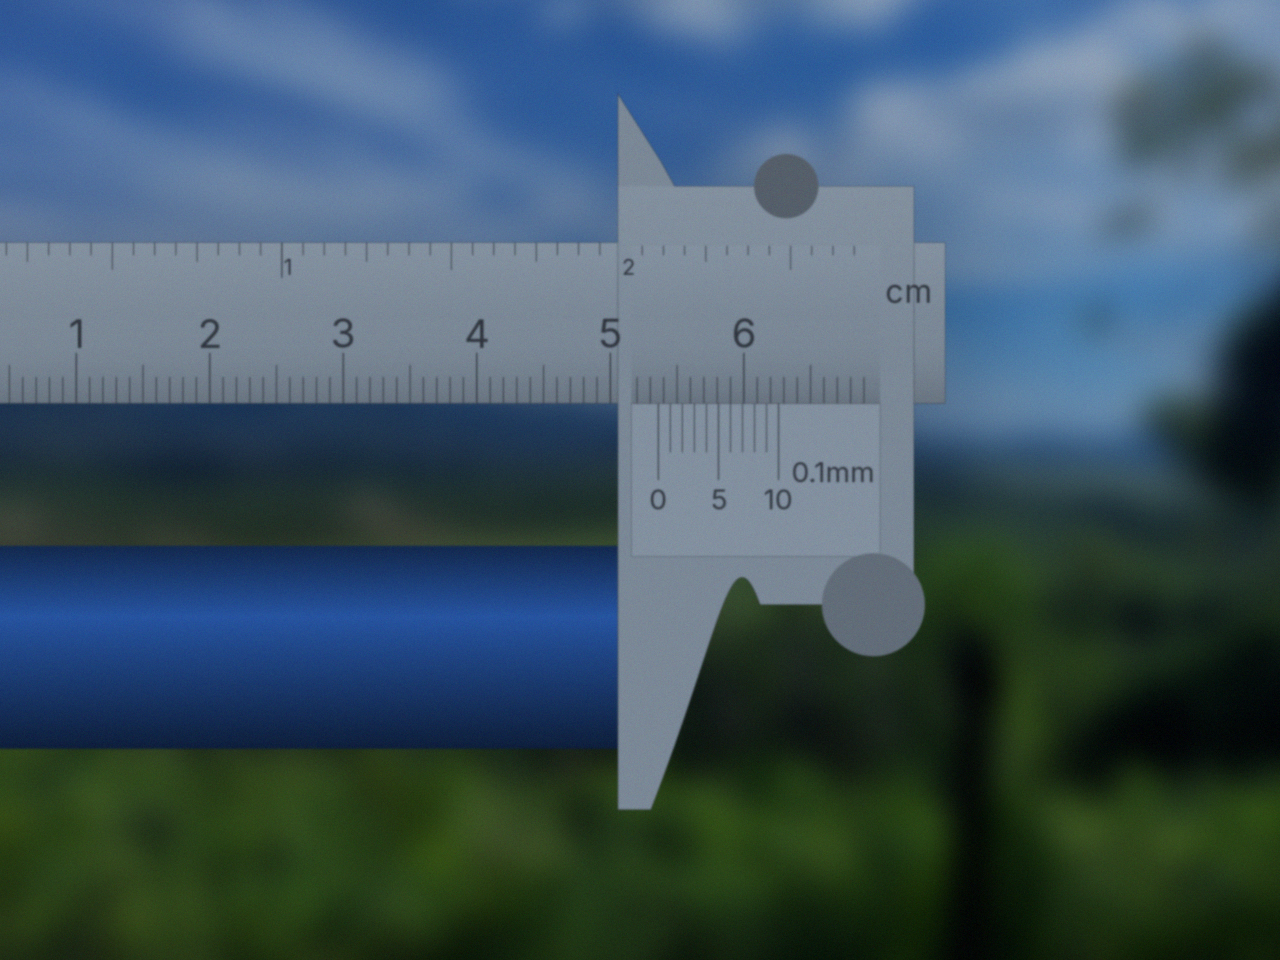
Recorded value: **53.6** mm
